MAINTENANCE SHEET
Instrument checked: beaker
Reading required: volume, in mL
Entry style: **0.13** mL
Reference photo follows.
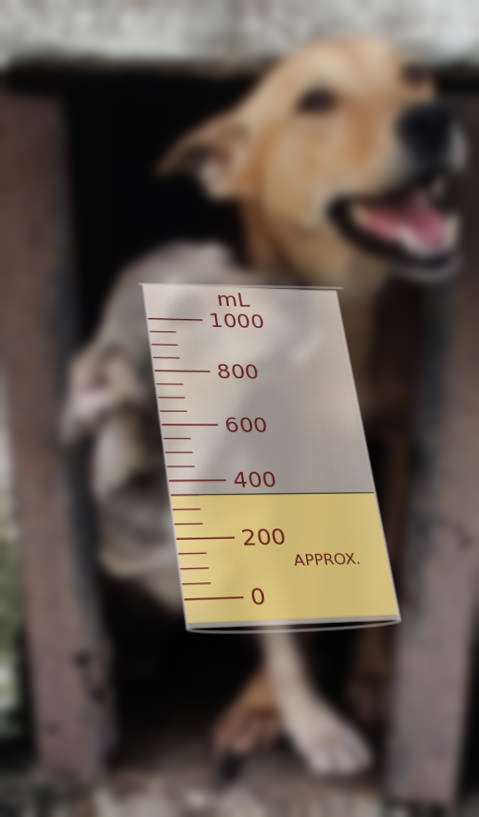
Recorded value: **350** mL
